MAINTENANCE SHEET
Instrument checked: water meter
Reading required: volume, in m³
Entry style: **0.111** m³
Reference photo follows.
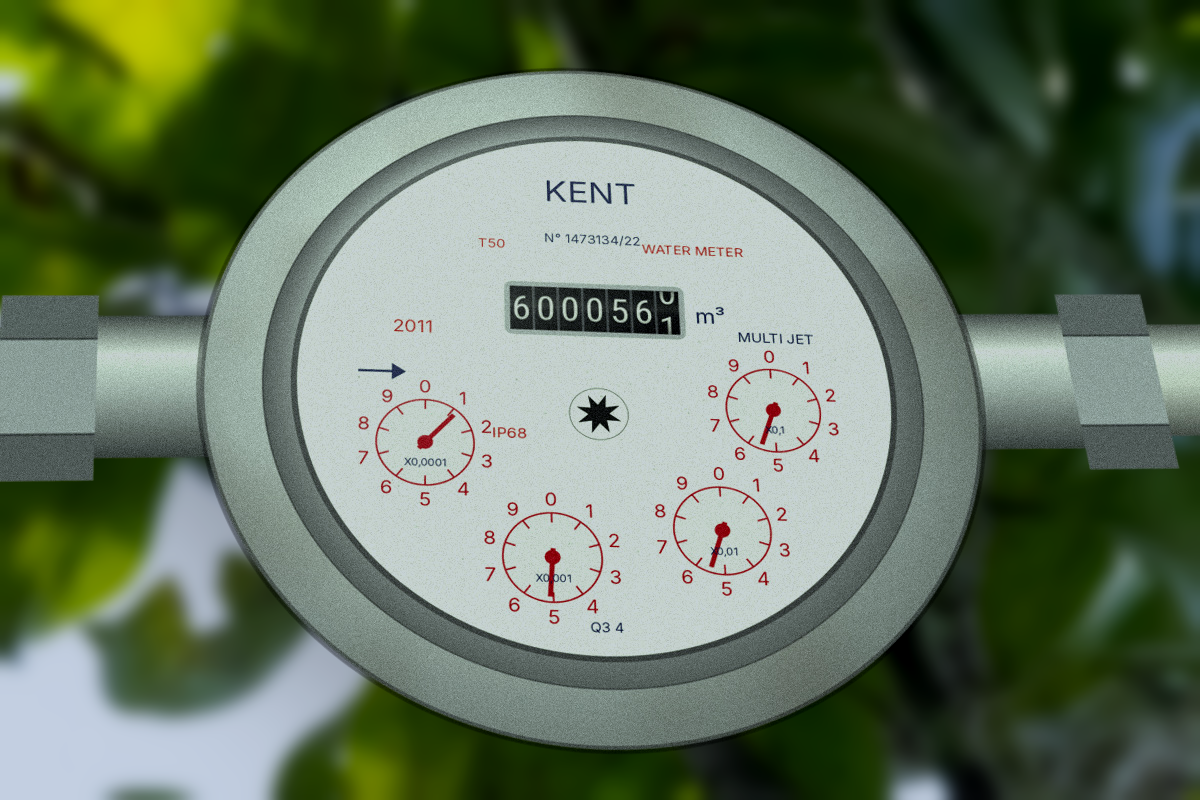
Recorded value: **6000560.5551** m³
